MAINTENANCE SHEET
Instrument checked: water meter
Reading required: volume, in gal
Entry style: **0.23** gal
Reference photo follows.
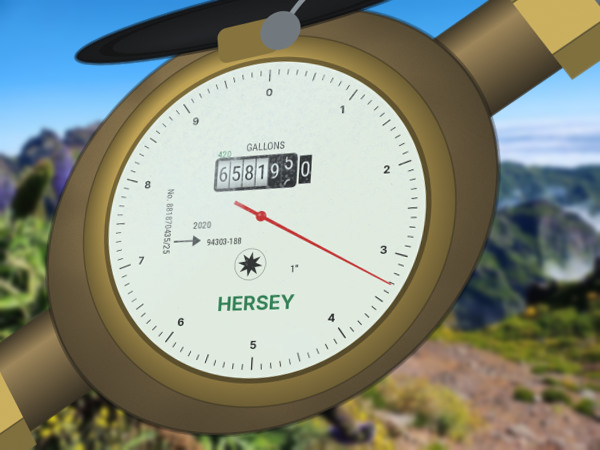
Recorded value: **6581953.3** gal
